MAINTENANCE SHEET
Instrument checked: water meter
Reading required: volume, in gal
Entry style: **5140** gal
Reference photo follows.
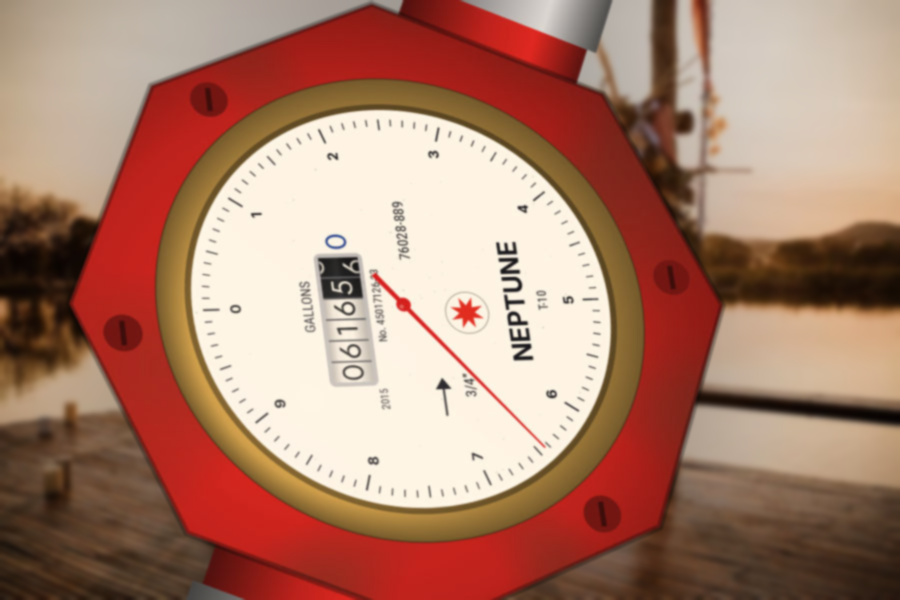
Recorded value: **616556.4** gal
